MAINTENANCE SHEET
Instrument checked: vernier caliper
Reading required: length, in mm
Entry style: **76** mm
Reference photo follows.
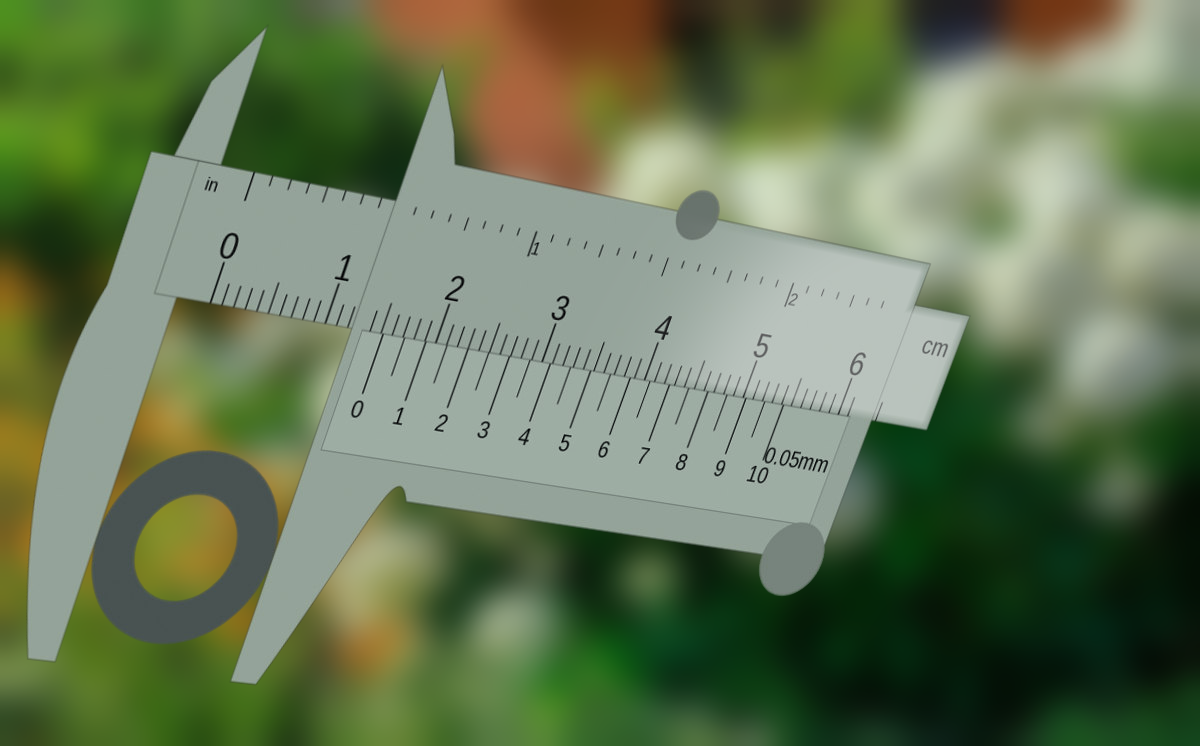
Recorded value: **15.2** mm
